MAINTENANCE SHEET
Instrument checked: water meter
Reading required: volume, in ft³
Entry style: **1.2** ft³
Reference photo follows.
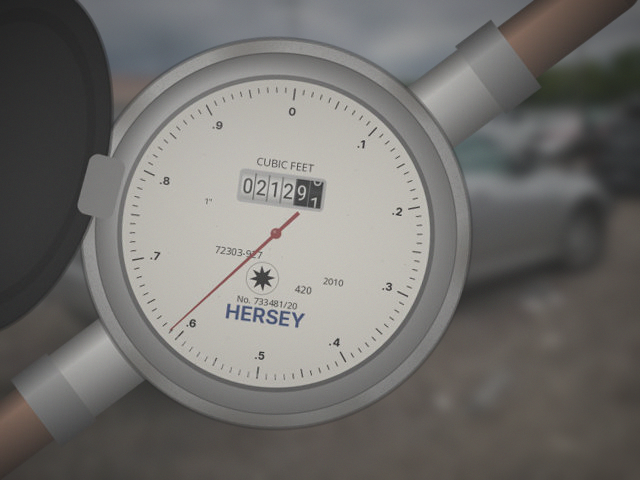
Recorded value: **21290.61** ft³
